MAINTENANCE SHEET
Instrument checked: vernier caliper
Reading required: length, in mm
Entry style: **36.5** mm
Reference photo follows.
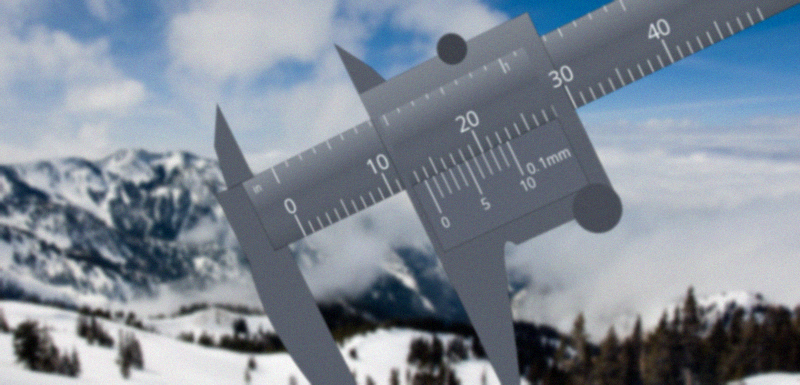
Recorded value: **13.6** mm
